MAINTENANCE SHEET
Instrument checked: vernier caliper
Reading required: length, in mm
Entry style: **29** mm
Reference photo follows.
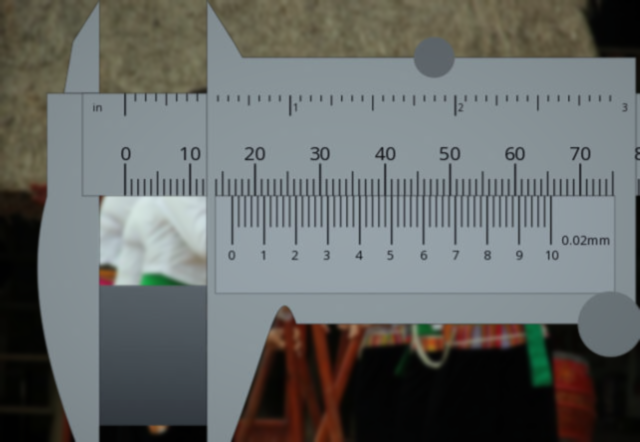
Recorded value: **16.5** mm
